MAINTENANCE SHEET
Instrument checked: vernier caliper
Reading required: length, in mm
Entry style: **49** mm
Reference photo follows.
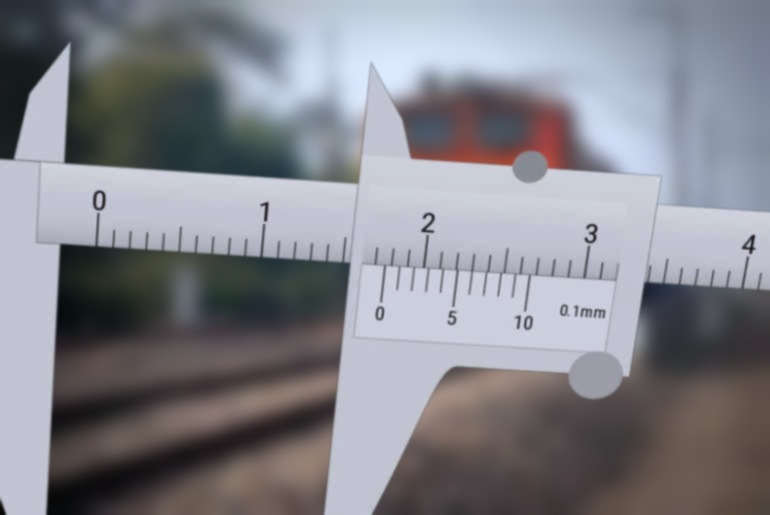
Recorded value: **17.6** mm
